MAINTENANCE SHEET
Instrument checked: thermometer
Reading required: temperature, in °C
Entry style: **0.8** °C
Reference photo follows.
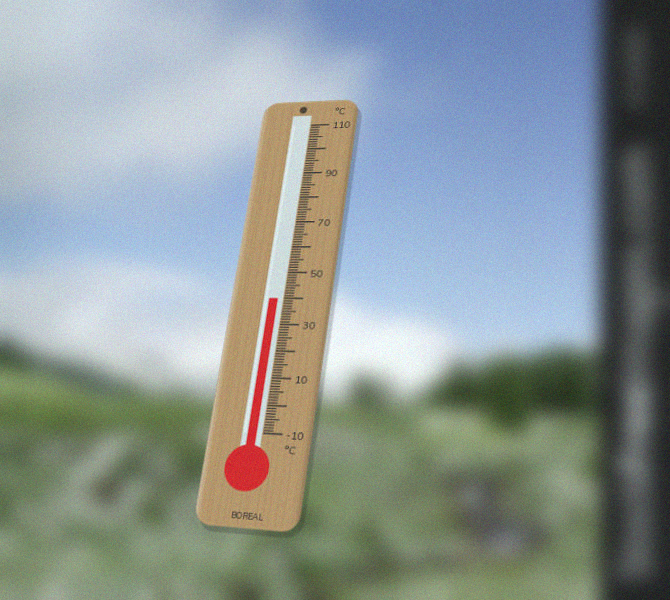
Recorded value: **40** °C
